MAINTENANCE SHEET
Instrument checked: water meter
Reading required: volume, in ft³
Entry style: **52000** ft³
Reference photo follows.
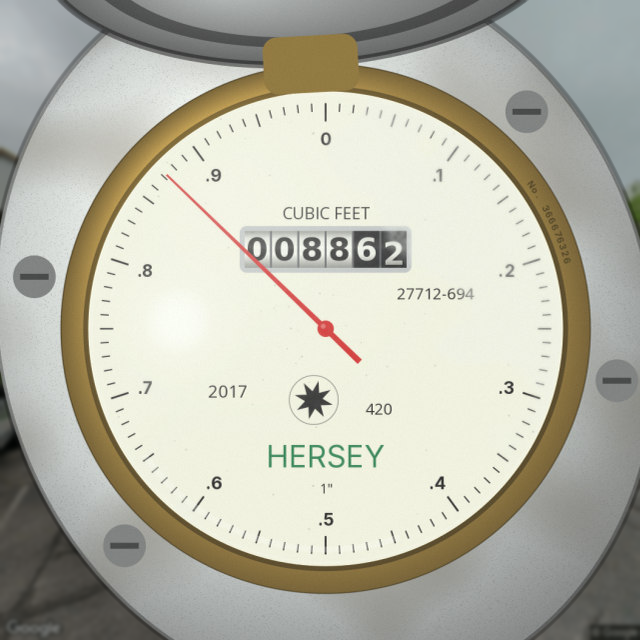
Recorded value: **8861.87** ft³
